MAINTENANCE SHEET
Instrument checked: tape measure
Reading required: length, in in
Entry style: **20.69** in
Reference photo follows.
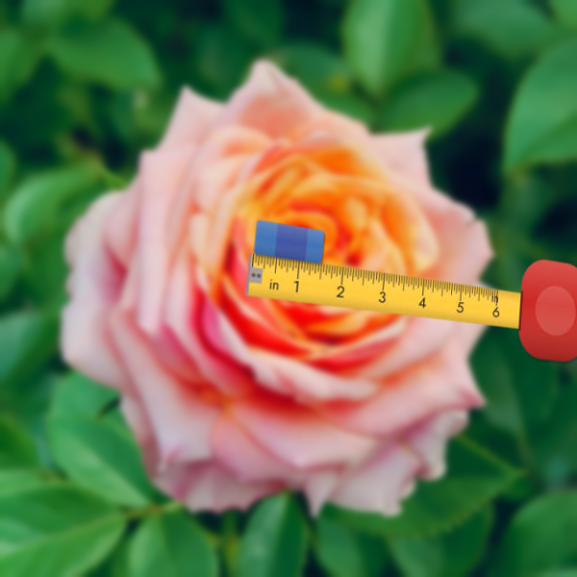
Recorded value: **1.5** in
